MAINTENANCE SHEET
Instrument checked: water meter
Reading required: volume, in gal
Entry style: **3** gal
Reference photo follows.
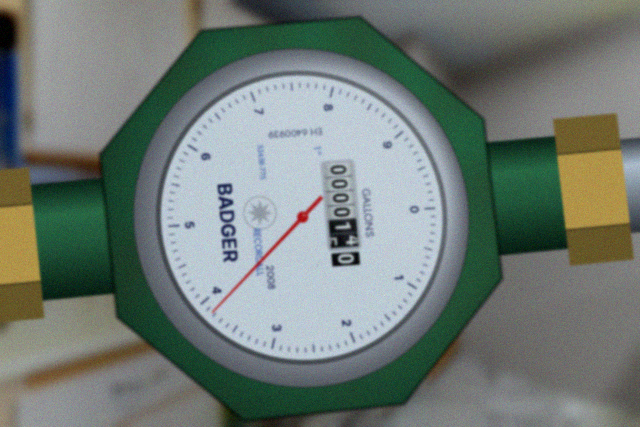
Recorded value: **143.8** gal
